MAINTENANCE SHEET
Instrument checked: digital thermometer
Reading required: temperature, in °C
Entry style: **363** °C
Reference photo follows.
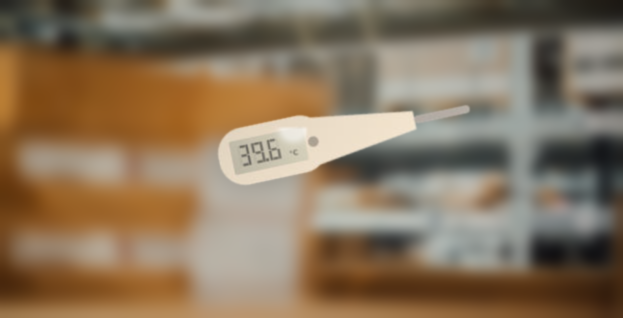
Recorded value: **39.6** °C
